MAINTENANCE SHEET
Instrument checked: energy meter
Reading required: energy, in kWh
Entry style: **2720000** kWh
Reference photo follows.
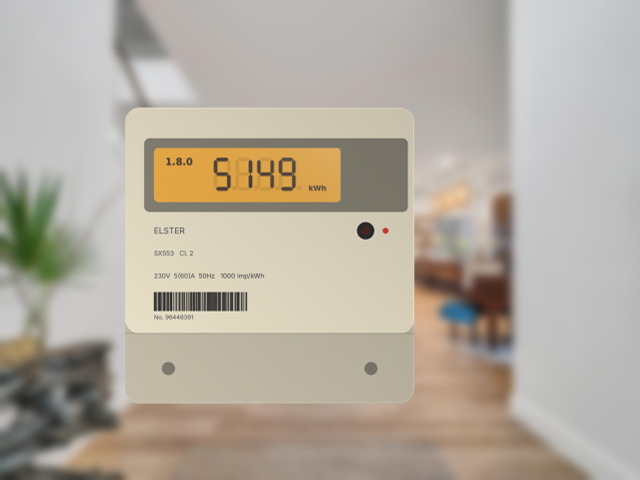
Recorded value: **5149** kWh
